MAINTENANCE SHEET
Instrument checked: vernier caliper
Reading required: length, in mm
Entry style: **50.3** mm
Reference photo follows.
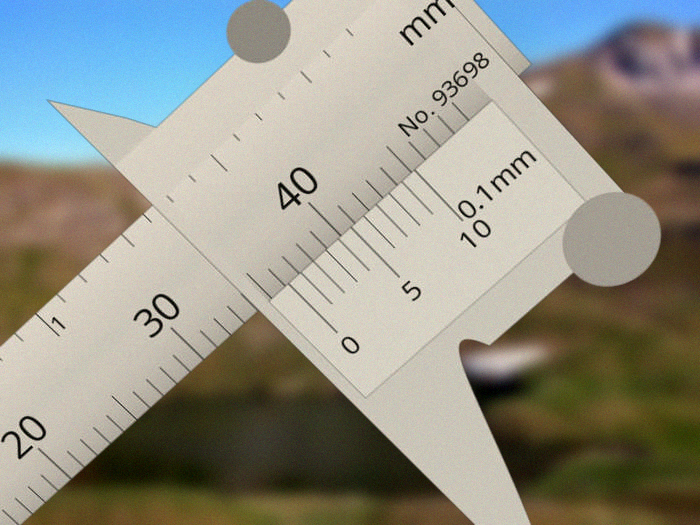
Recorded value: **36.2** mm
